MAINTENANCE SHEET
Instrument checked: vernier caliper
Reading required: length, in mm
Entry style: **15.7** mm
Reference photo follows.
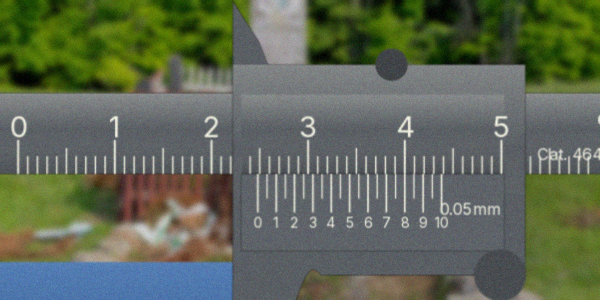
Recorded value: **24.8** mm
